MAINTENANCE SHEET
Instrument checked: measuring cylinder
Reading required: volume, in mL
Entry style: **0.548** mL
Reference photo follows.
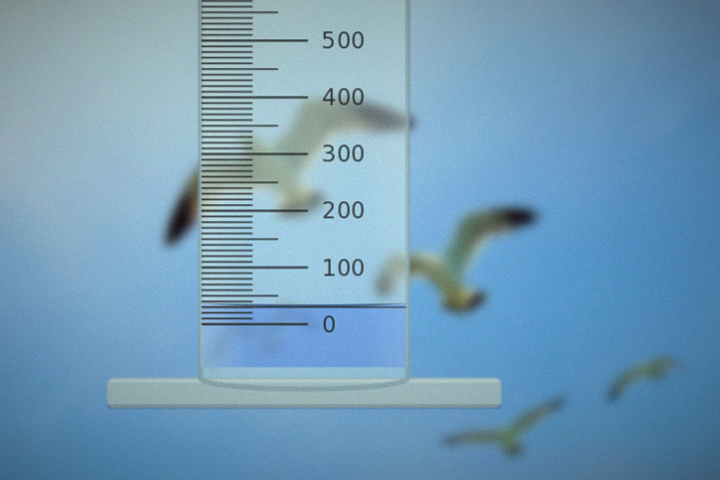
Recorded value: **30** mL
